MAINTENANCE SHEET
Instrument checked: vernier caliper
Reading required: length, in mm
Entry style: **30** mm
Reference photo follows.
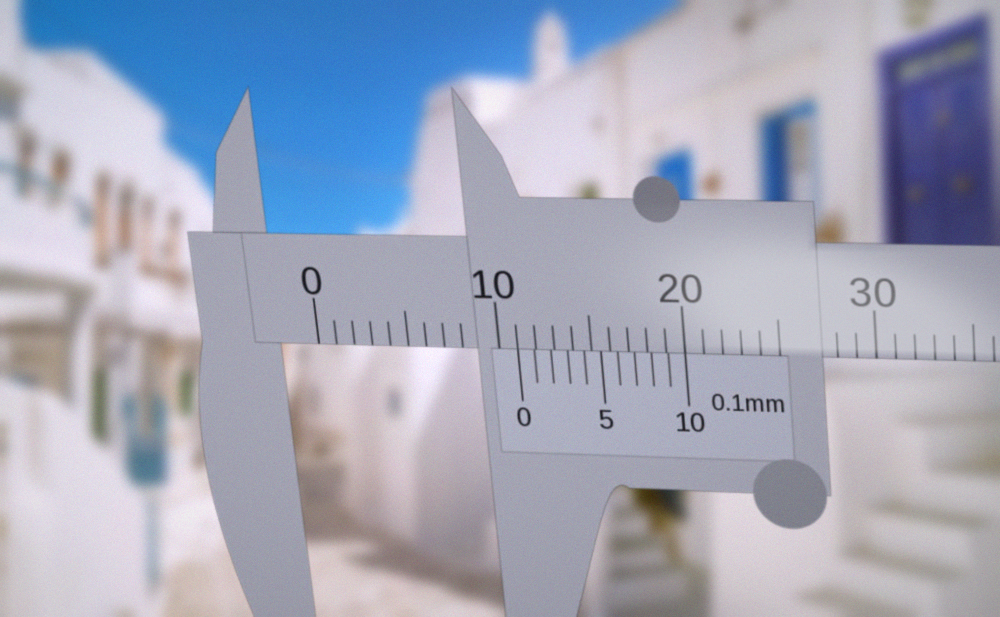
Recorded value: **11.0** mm
